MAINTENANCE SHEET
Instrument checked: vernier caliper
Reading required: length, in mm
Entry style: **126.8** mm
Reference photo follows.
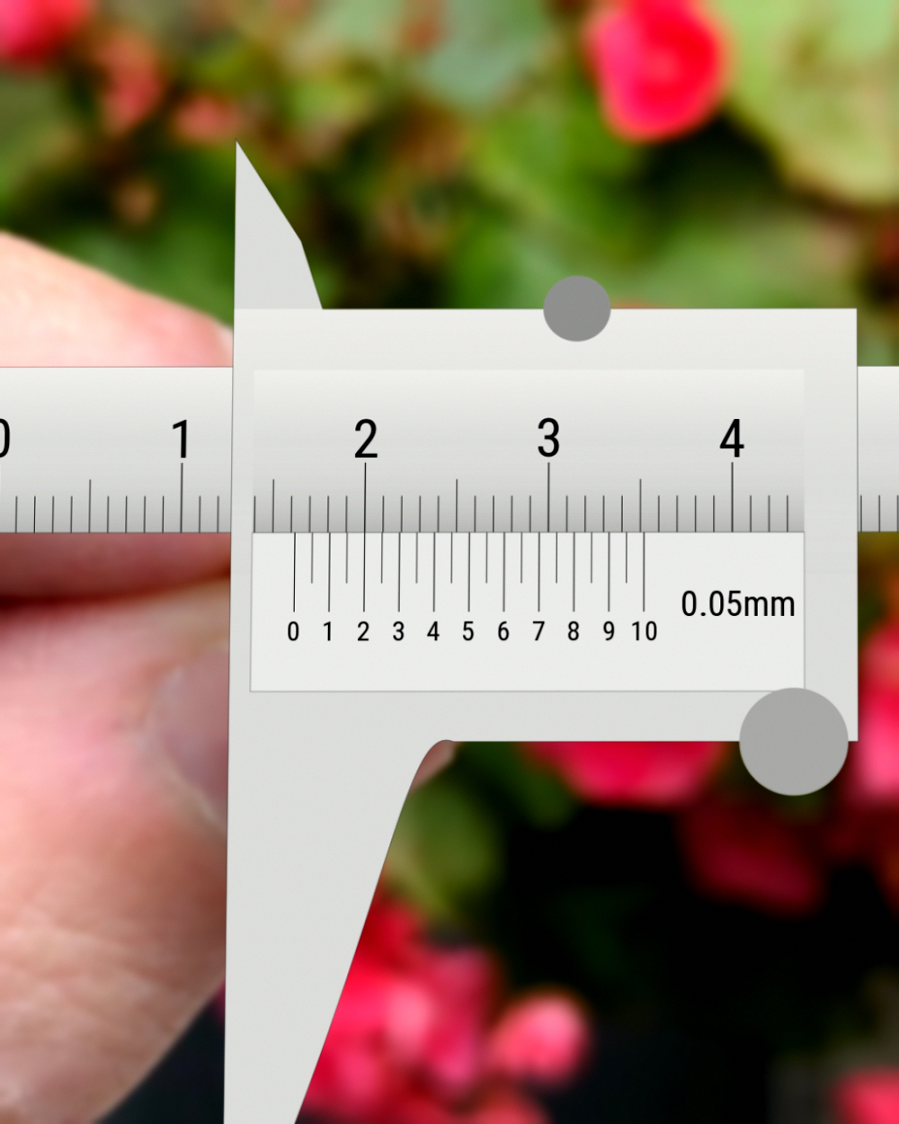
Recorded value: **16.2** mm
